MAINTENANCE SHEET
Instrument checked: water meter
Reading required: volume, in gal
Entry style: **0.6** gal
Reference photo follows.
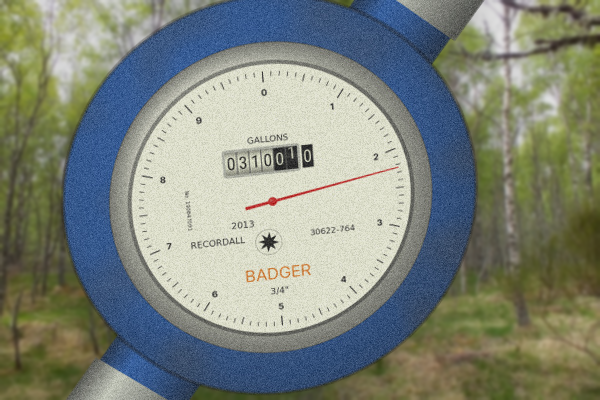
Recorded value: **310012.2** gal
